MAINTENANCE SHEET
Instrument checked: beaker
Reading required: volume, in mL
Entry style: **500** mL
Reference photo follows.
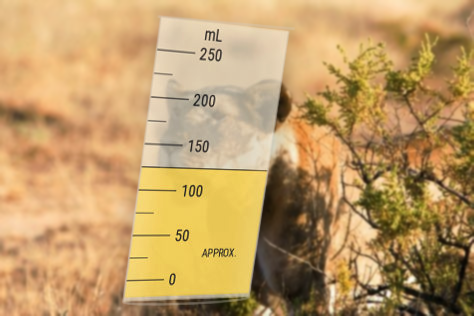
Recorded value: **125** mL
